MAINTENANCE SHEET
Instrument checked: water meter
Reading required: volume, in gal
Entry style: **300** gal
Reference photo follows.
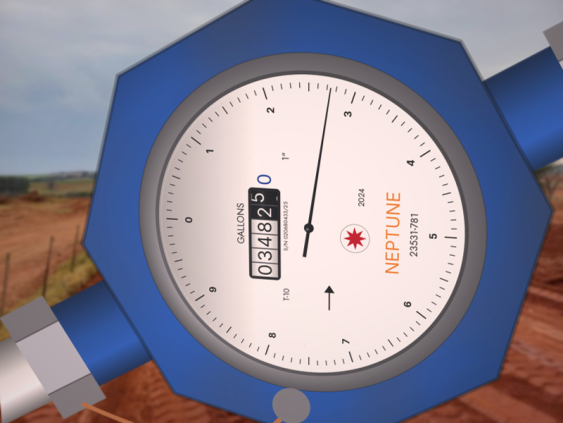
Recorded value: **348252.7** gal
